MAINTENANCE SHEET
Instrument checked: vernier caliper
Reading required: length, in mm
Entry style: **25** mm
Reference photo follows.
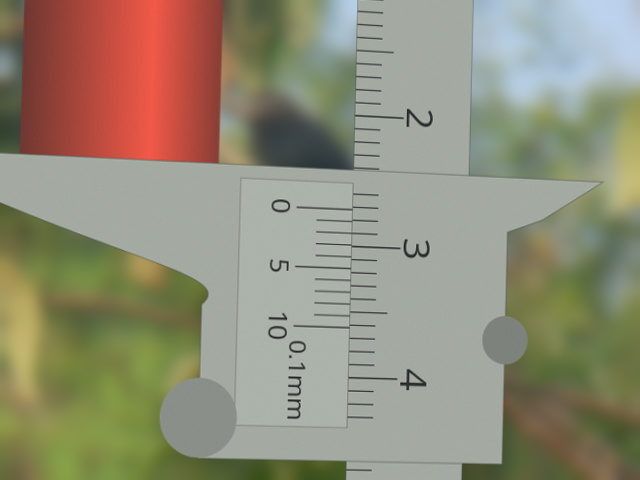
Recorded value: **27.2** mm
